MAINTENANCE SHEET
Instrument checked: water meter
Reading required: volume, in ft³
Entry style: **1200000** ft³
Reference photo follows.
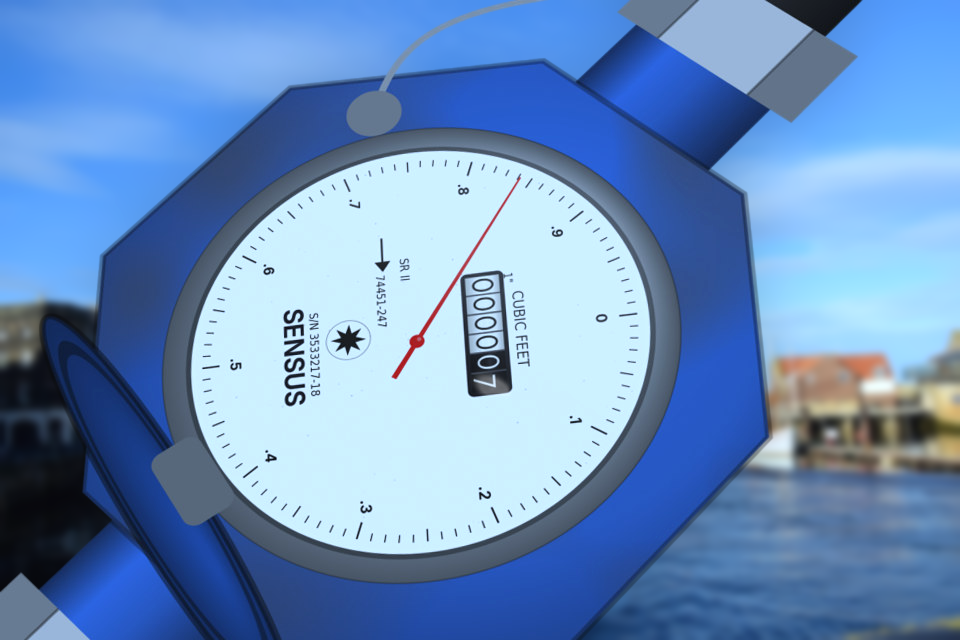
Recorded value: **6.84** ft³
